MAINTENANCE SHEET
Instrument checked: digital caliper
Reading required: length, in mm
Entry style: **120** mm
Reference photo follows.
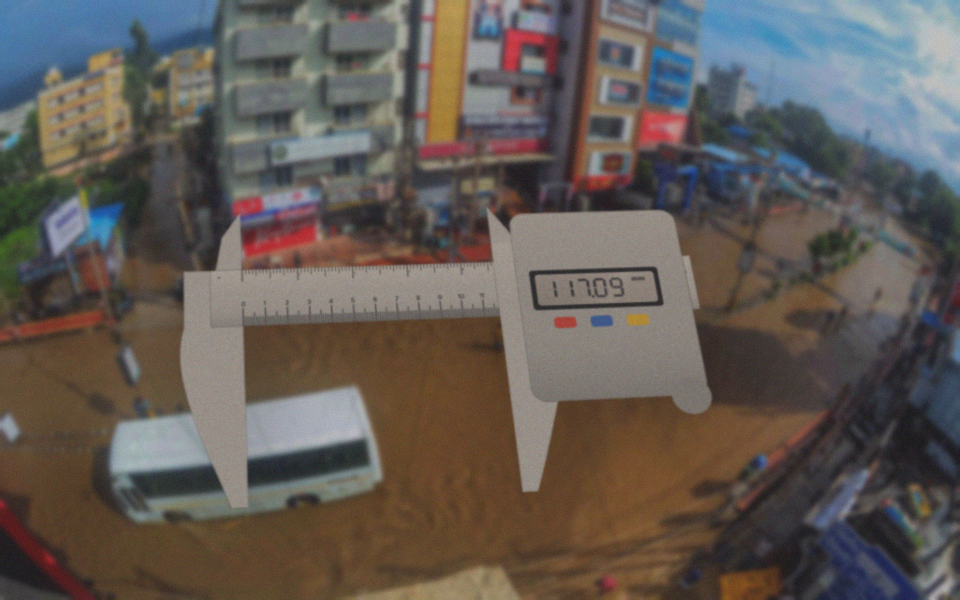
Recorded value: **117.09** mm
